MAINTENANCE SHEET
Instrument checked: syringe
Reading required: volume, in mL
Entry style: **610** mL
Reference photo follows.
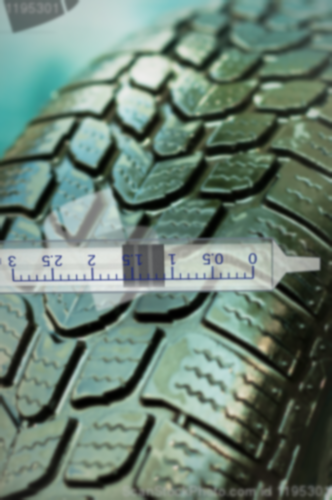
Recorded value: **1.1** mL
